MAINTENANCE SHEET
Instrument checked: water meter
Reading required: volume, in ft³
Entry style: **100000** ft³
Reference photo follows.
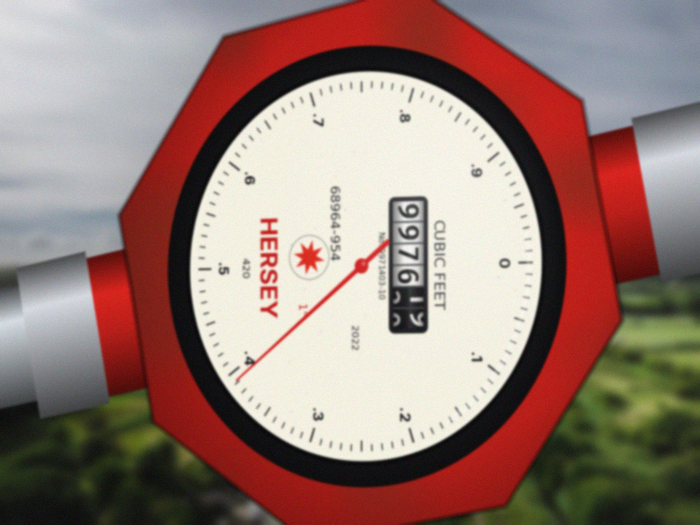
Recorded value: **997619.39** ft³
